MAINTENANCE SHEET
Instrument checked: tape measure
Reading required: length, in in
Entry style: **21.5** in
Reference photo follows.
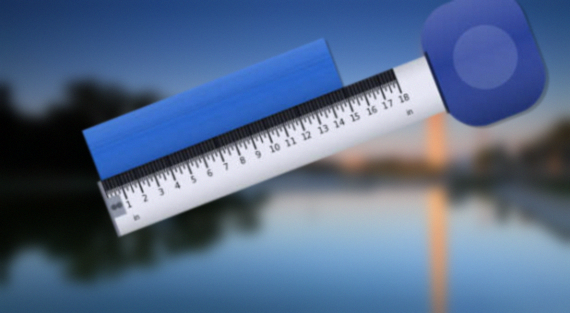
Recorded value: **15** in
